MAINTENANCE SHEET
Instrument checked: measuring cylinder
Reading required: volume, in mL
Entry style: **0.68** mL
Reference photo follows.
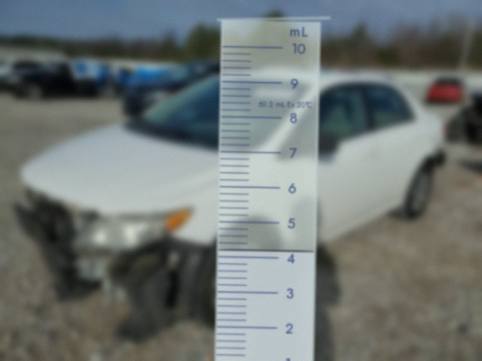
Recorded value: **4.2** mL
